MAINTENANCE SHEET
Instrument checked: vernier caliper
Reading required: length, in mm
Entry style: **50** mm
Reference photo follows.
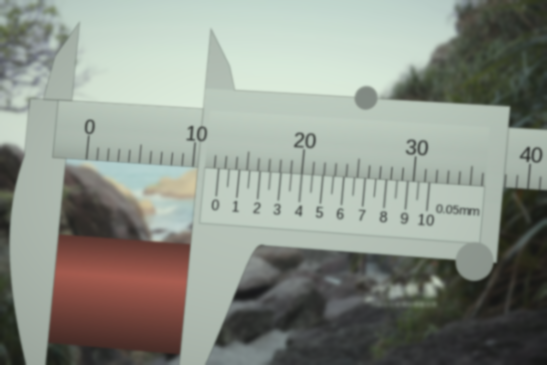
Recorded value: **12.4** mm
